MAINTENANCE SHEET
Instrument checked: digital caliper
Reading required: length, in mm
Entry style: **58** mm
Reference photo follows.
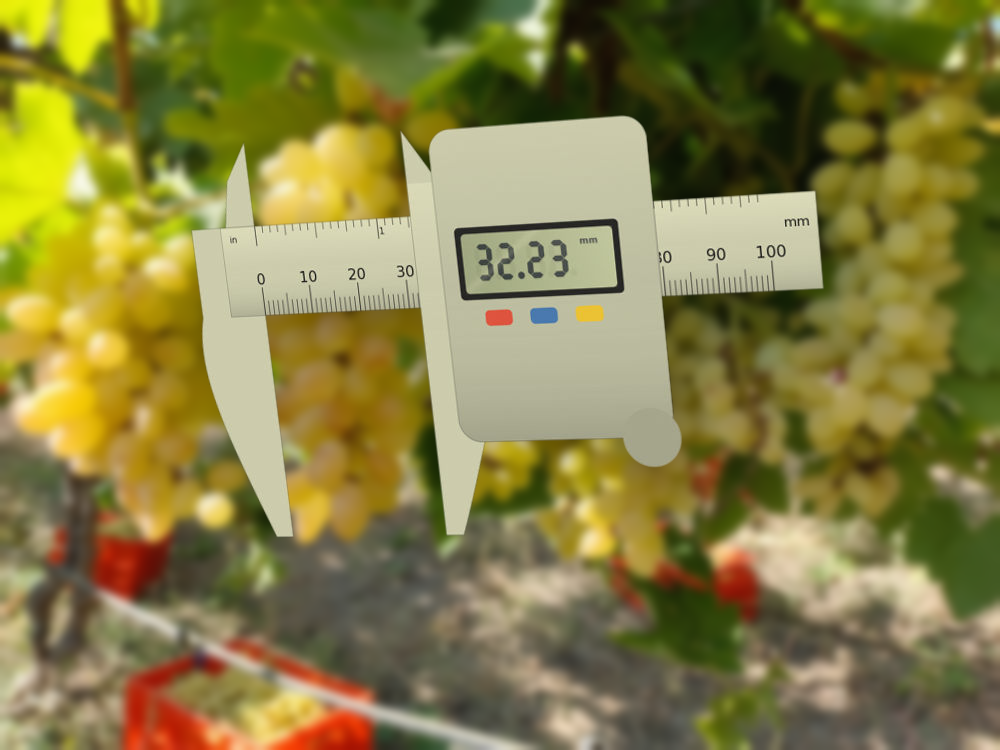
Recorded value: **32.23** mm
